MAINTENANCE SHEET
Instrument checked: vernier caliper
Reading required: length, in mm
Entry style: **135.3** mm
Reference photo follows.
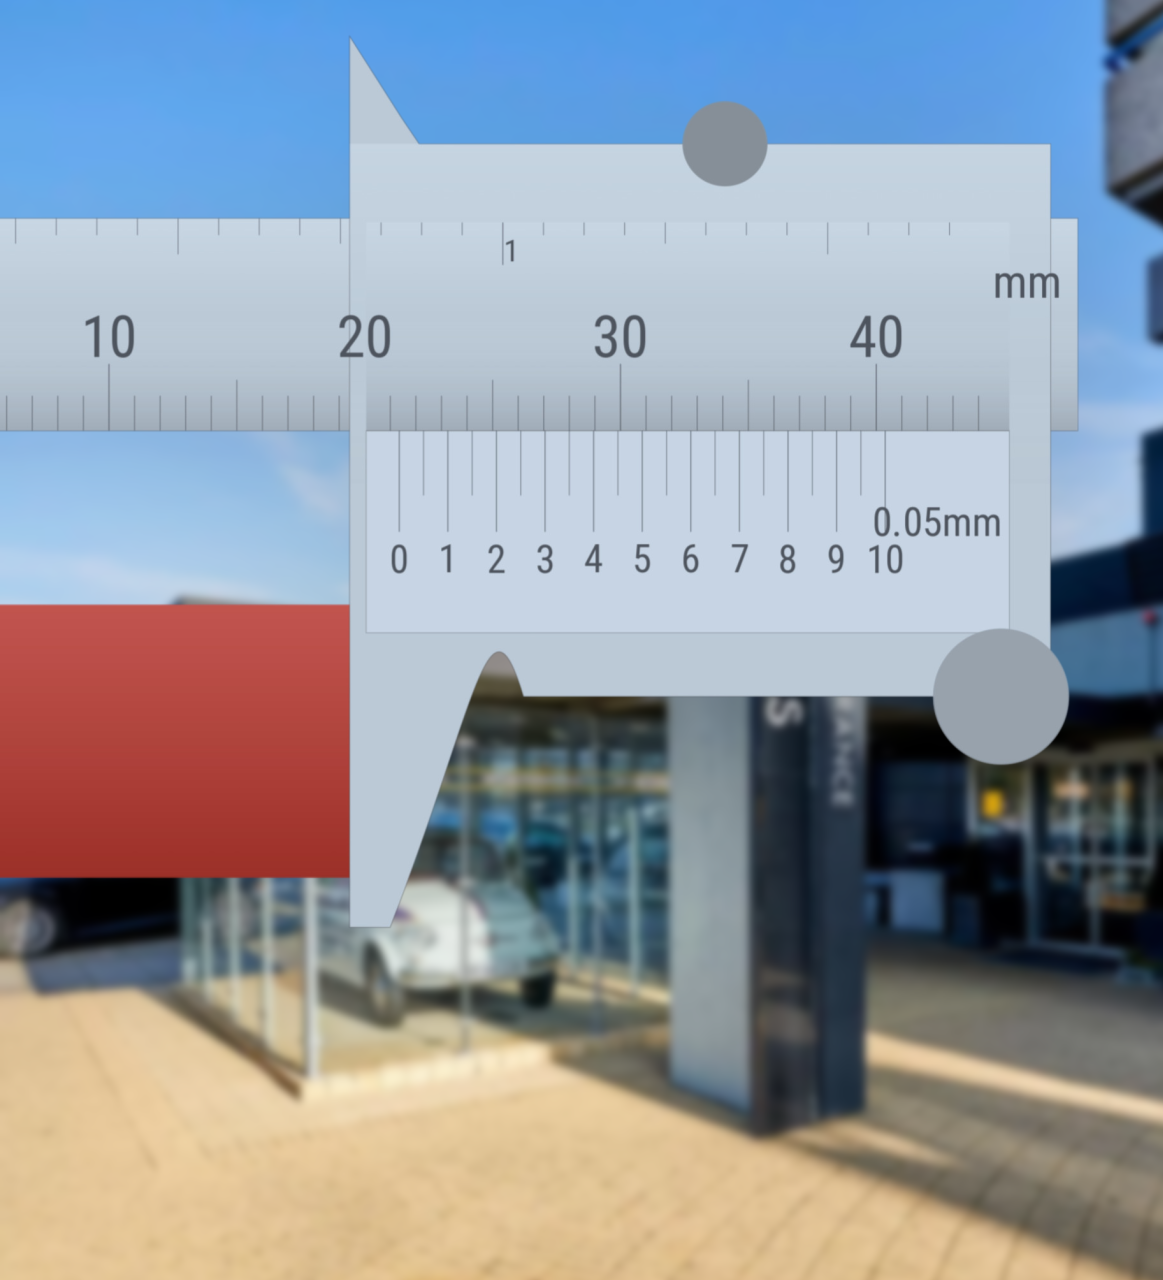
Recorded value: **21.35** mm
